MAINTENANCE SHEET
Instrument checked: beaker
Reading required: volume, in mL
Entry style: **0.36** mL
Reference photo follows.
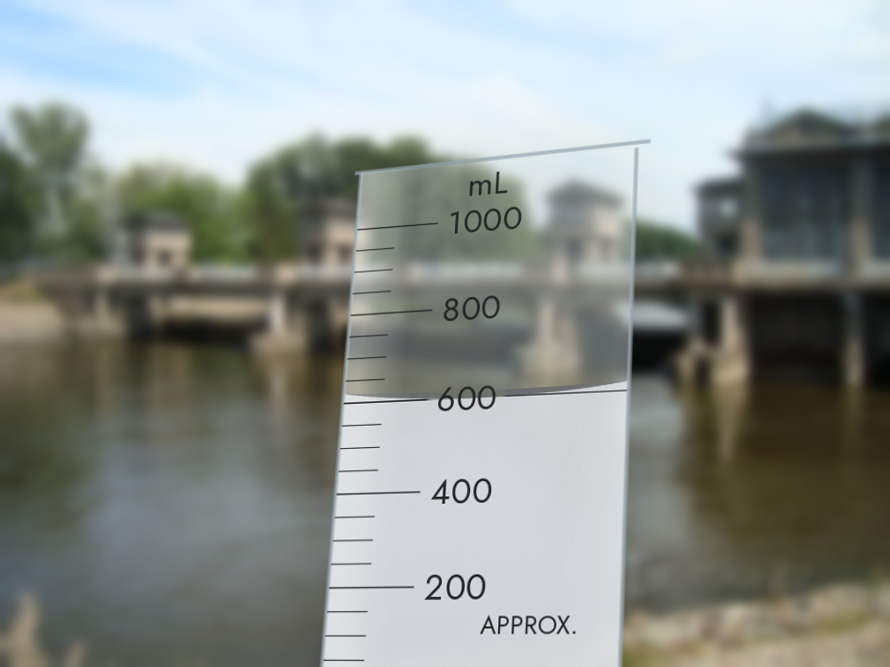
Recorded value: **600** mL
